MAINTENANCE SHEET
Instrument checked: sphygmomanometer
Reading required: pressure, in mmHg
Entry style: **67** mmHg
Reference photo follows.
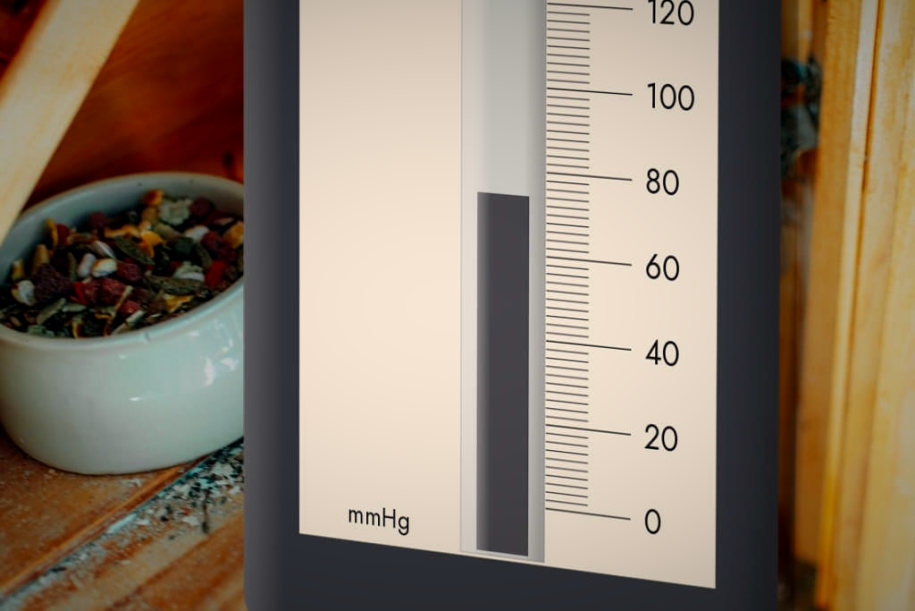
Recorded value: **74** mmHg
